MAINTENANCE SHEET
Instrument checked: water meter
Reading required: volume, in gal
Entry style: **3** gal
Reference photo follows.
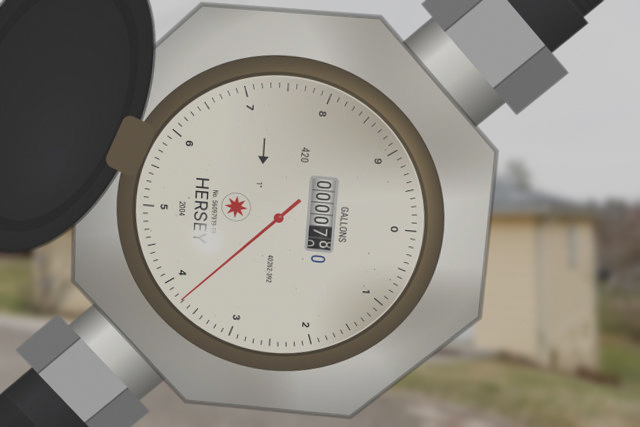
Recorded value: **783.7** gal
